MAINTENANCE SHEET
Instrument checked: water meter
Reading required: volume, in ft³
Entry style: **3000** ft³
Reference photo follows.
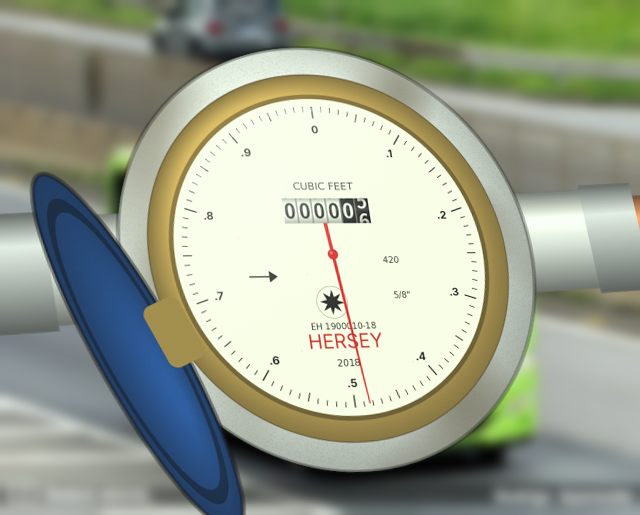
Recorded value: **5.48** ft³
